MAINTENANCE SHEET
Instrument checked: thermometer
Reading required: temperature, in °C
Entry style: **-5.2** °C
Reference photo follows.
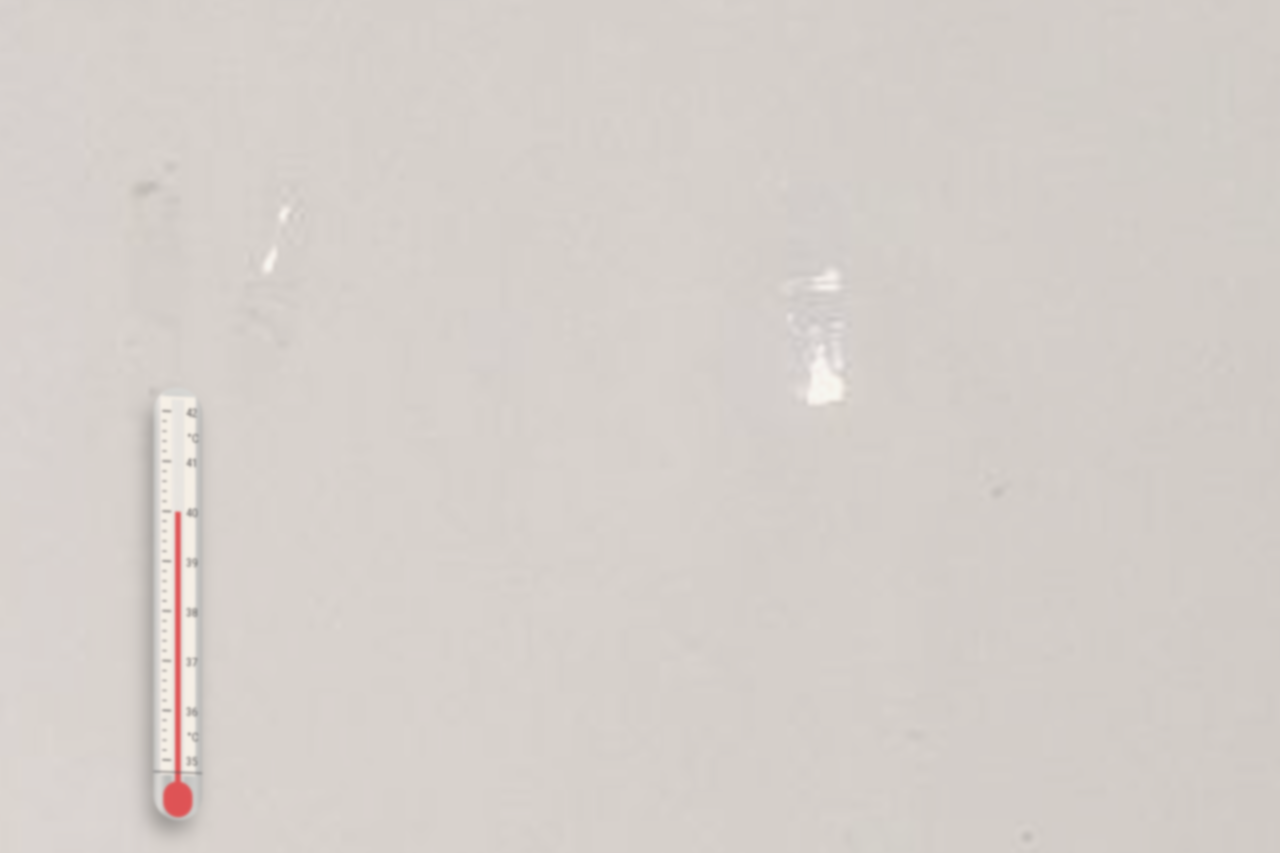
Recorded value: **40** °C
